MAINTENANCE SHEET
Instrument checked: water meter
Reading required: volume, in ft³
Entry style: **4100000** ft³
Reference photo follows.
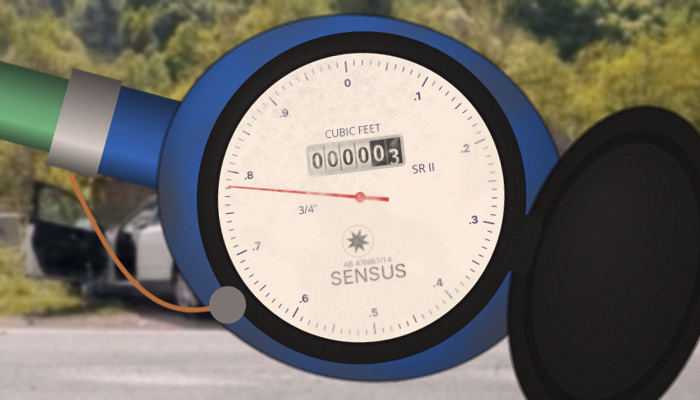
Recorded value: **2.78** ft³
